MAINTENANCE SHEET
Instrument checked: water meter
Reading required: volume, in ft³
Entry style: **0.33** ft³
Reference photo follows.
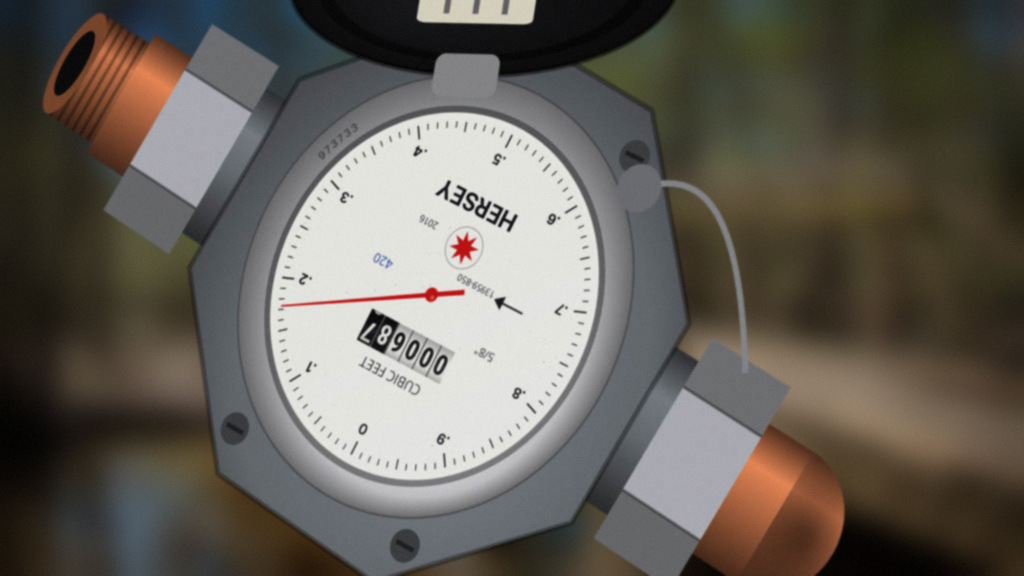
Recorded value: **687.17** ft³
